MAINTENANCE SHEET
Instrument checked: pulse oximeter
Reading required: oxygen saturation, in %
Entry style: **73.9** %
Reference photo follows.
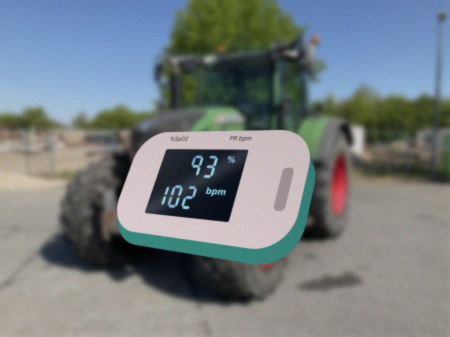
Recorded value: **93** %
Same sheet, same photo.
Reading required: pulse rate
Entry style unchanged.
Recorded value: **102** bpm
